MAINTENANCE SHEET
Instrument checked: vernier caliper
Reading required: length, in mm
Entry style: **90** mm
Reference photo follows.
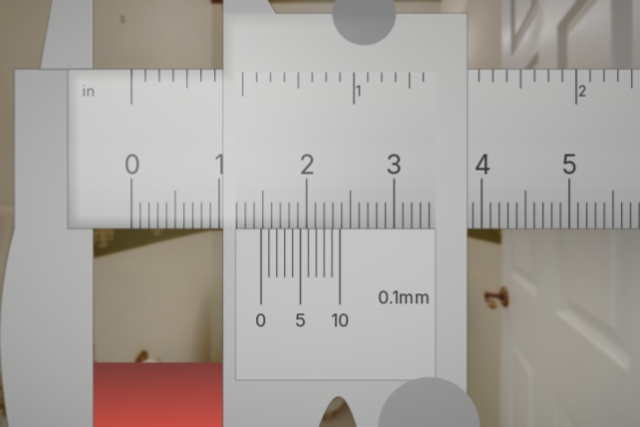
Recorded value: **14.8** mm
